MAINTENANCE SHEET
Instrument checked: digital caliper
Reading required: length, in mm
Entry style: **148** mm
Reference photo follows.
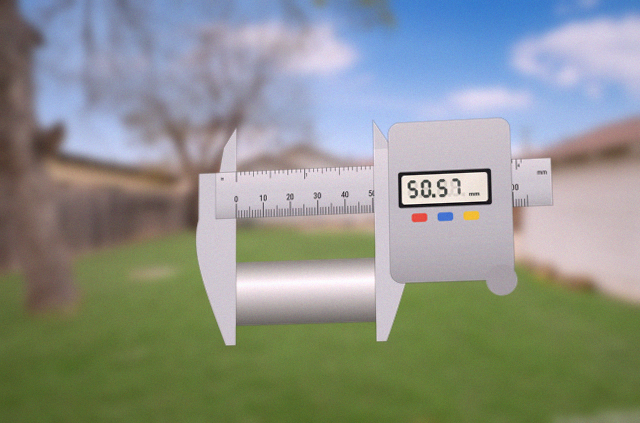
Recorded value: **50.57** mm
